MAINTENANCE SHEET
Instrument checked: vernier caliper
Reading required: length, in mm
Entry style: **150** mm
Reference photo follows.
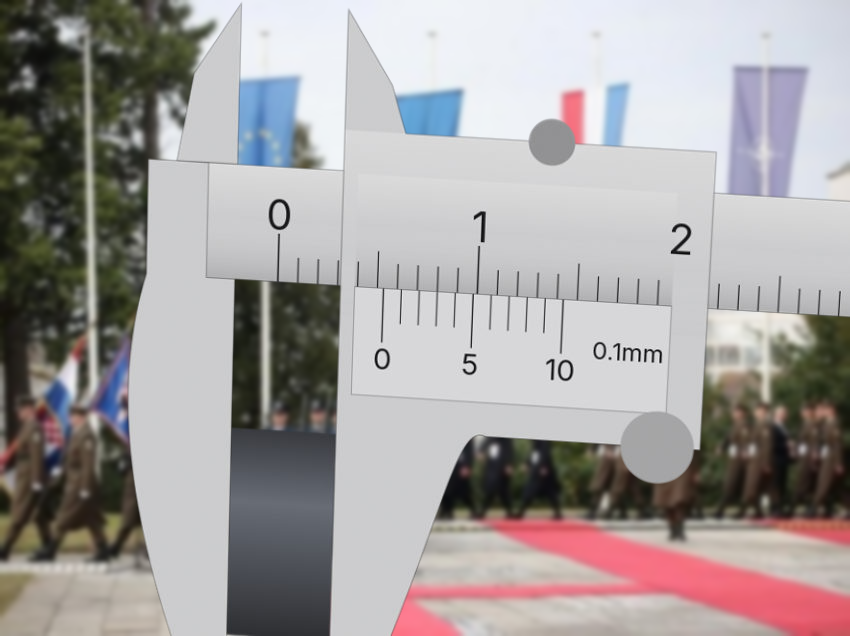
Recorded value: **5.3** mm
